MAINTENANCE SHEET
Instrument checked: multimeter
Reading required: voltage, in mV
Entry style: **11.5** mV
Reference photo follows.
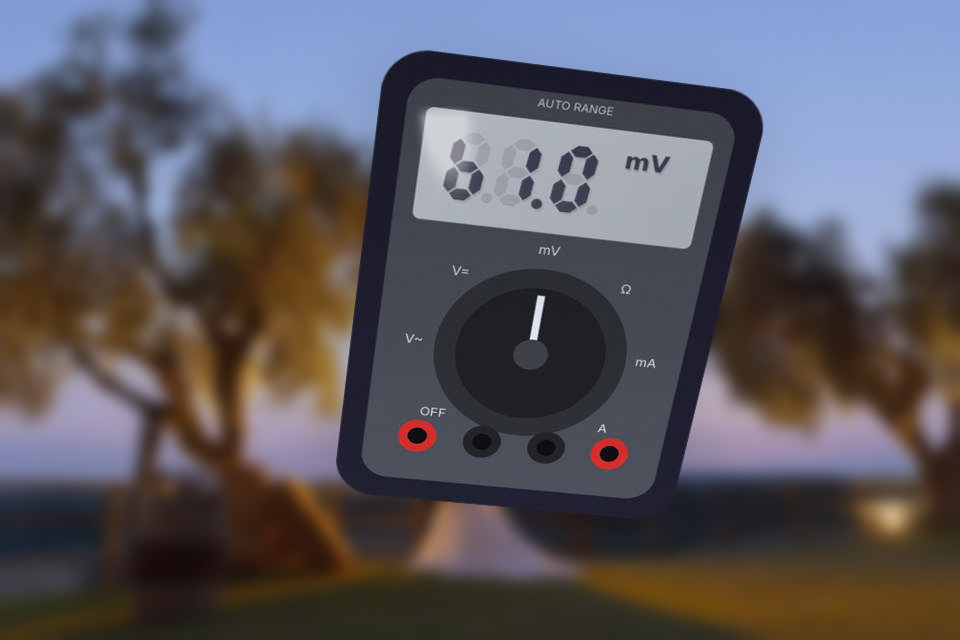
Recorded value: **61.0** mV
